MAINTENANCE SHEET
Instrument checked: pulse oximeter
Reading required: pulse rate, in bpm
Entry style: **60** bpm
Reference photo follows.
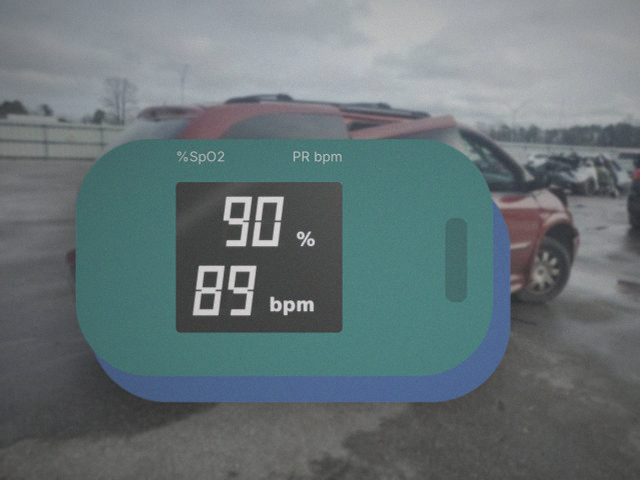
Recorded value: **89** bpm
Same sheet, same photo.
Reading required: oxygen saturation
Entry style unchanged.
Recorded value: **90** %
